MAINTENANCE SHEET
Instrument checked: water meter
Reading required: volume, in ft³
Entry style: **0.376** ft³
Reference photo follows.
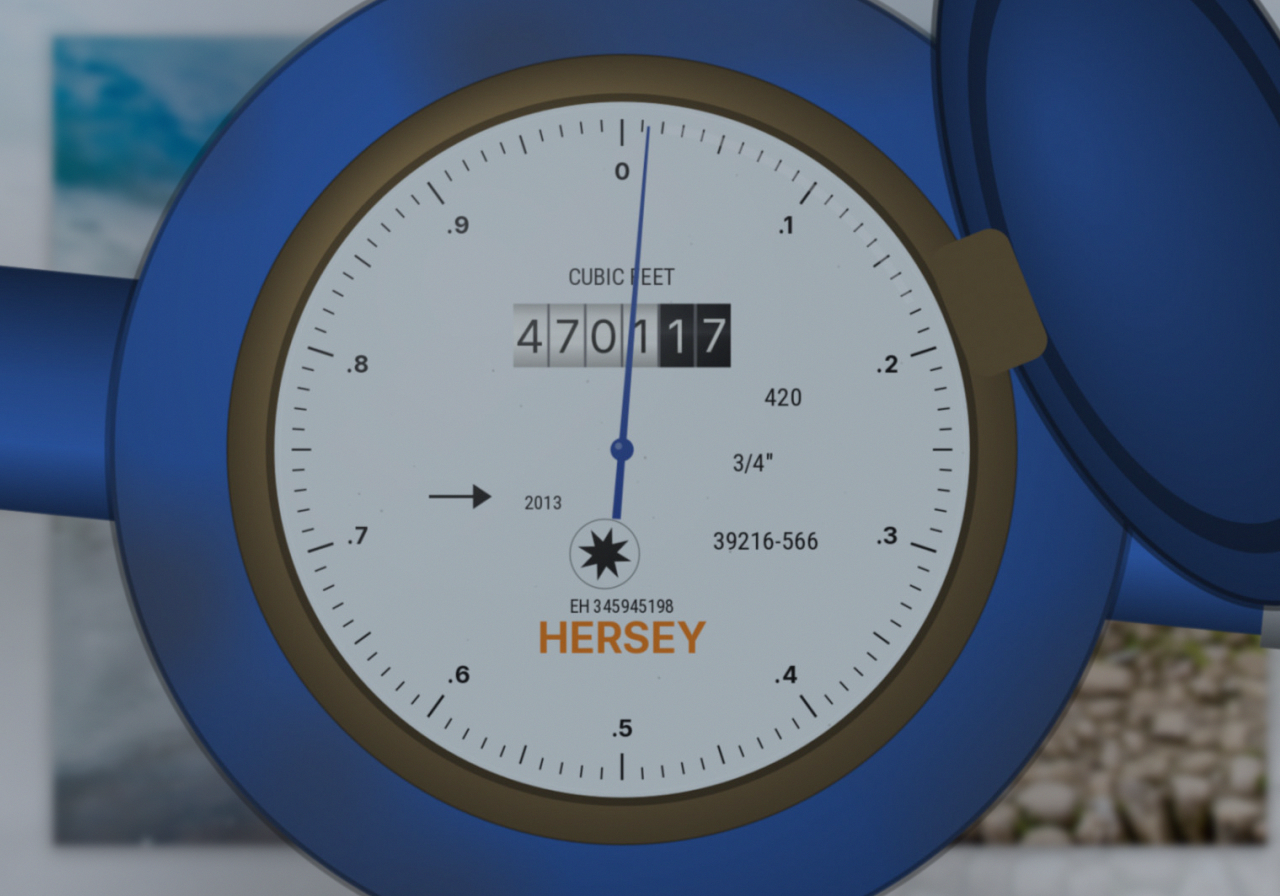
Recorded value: **470117.01** ft³
